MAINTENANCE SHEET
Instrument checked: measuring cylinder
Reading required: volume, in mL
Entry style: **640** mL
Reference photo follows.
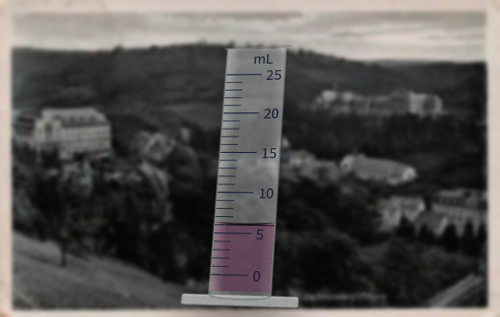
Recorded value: **6** mL
